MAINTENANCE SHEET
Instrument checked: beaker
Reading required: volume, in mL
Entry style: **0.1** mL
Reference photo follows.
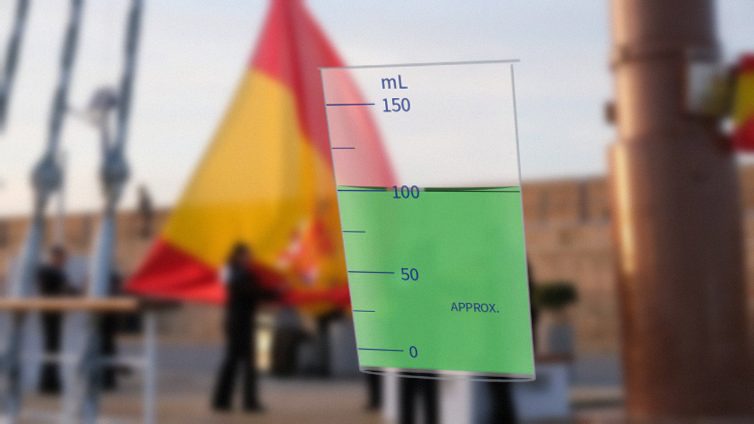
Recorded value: **100** mL
